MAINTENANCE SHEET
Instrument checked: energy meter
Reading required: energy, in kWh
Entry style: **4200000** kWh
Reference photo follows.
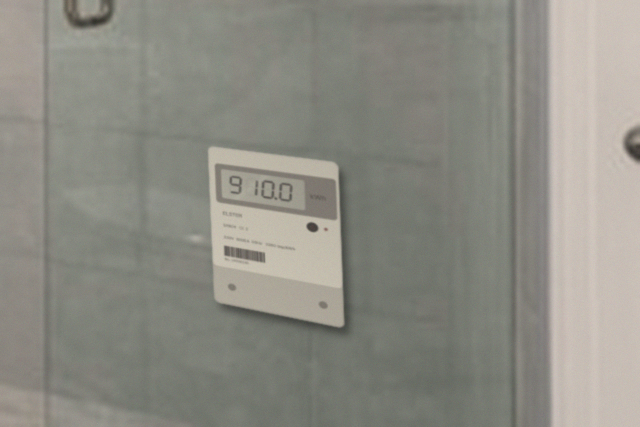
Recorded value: **910.0** kWh
